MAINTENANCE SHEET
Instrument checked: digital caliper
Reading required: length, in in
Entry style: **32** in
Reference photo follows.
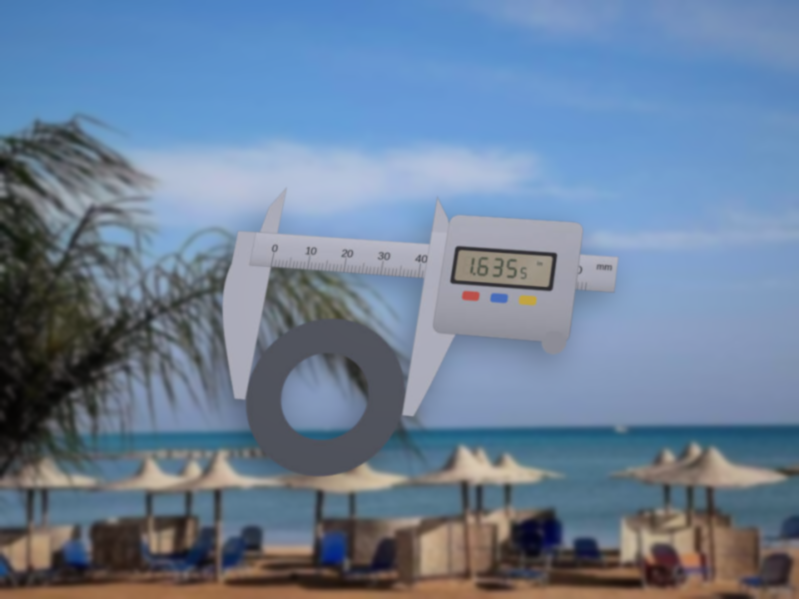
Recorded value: **1.6355** in
